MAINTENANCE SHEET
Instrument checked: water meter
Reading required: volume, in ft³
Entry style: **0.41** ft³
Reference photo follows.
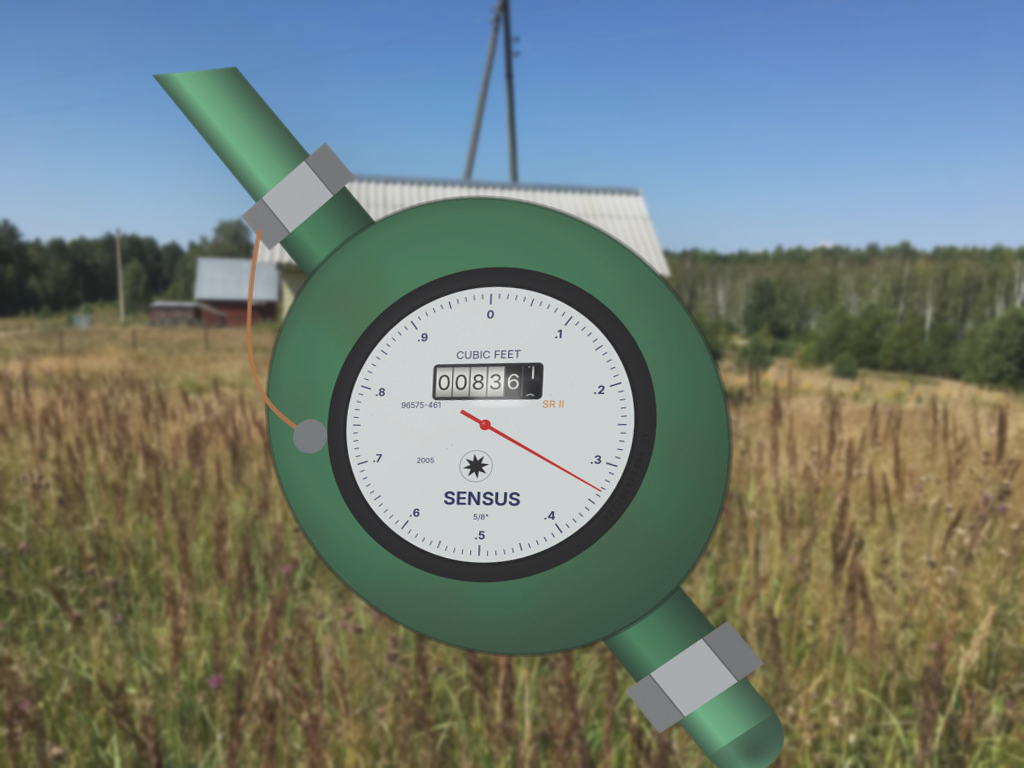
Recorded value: **8361.33** ft³
